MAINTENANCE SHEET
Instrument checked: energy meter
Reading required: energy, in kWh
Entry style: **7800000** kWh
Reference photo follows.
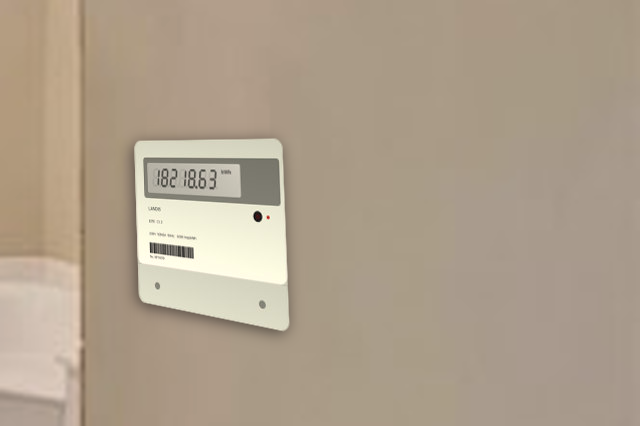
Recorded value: **18218.63** kWh
